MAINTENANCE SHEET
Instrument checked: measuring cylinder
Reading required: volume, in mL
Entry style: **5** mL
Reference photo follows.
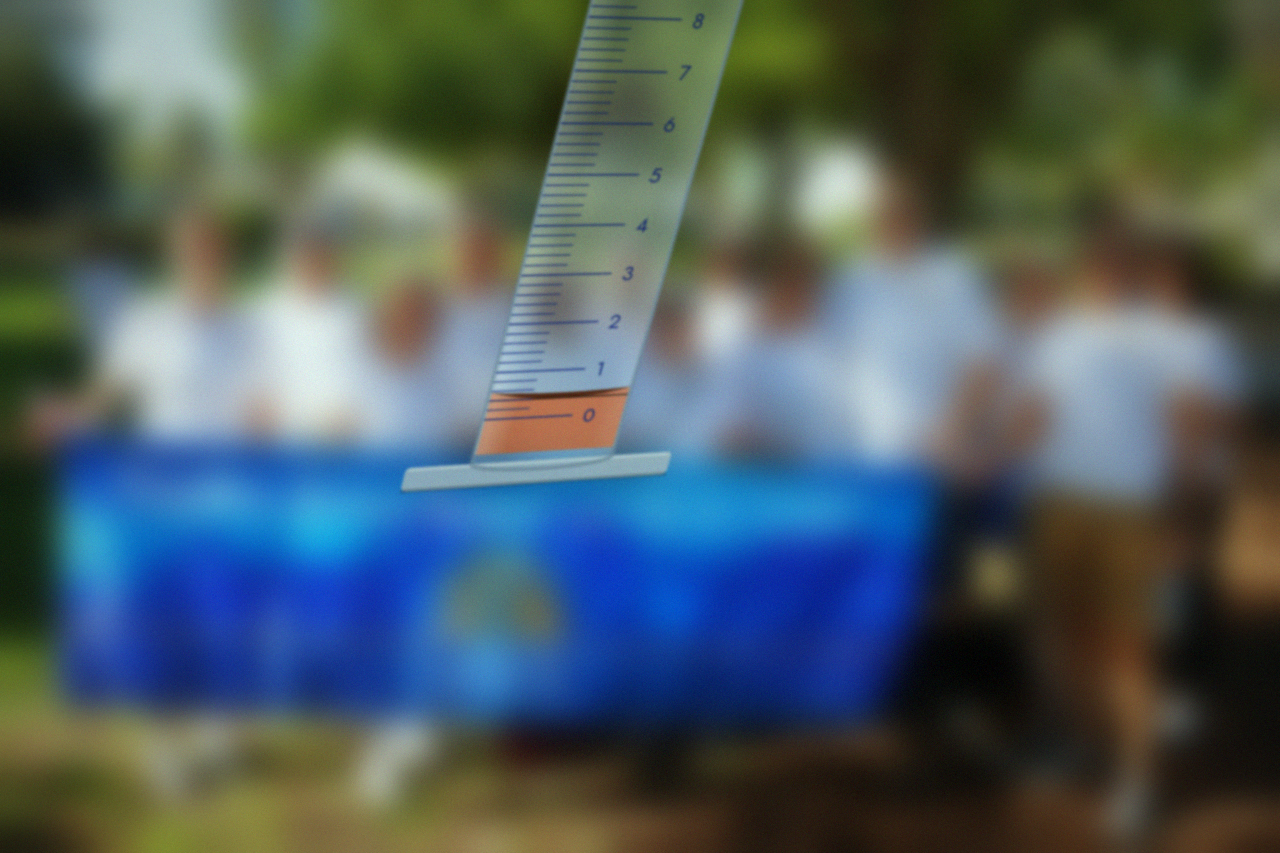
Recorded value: **0.4** mL
